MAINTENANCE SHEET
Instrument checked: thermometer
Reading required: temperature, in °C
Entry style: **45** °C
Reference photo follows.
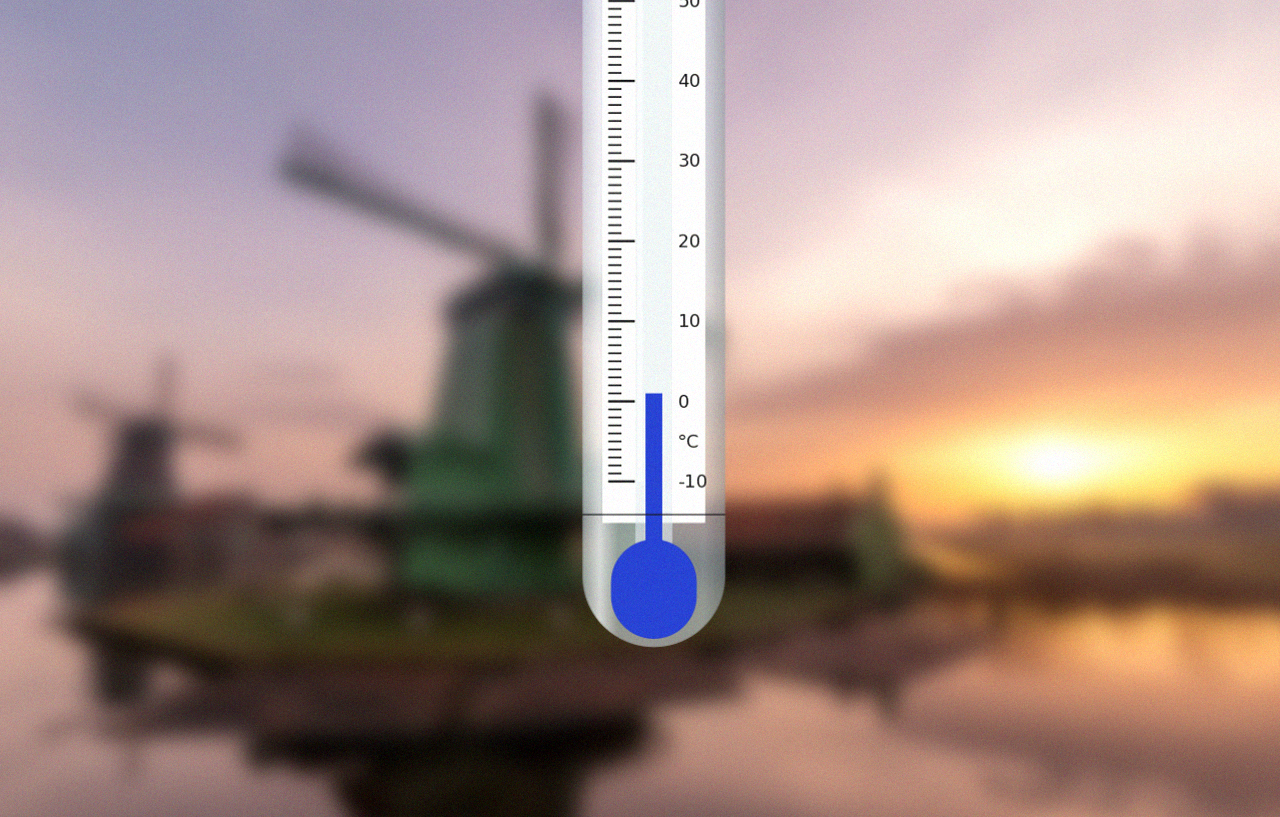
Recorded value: **1** °C
